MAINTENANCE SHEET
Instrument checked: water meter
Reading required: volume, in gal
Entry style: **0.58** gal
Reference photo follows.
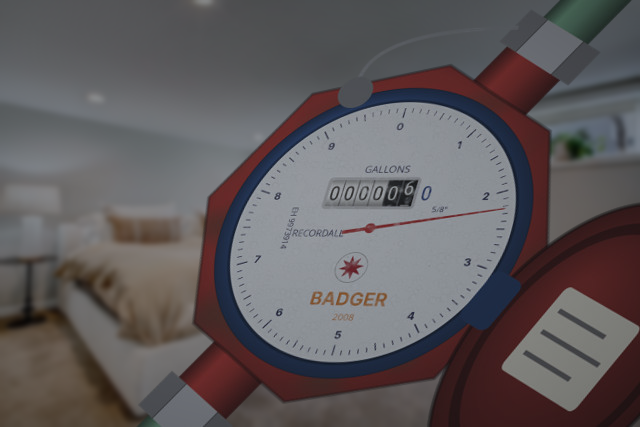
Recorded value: **62.2** gal
